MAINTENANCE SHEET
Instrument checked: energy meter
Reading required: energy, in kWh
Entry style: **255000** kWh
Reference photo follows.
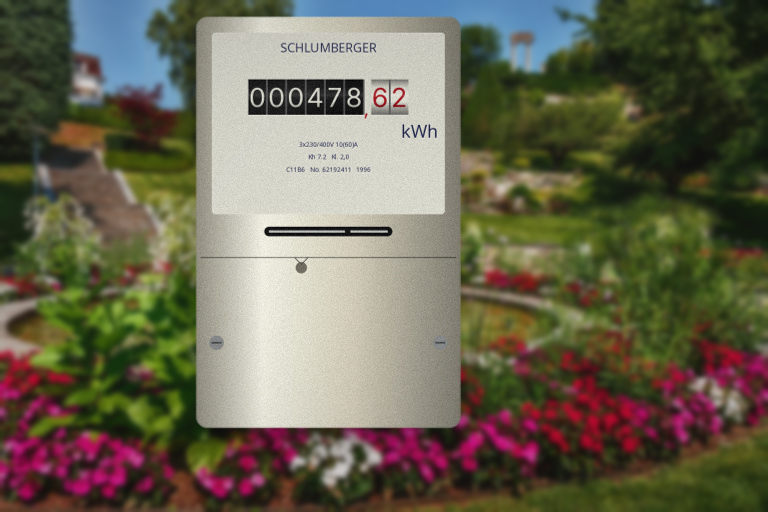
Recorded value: **478.62** kWh
